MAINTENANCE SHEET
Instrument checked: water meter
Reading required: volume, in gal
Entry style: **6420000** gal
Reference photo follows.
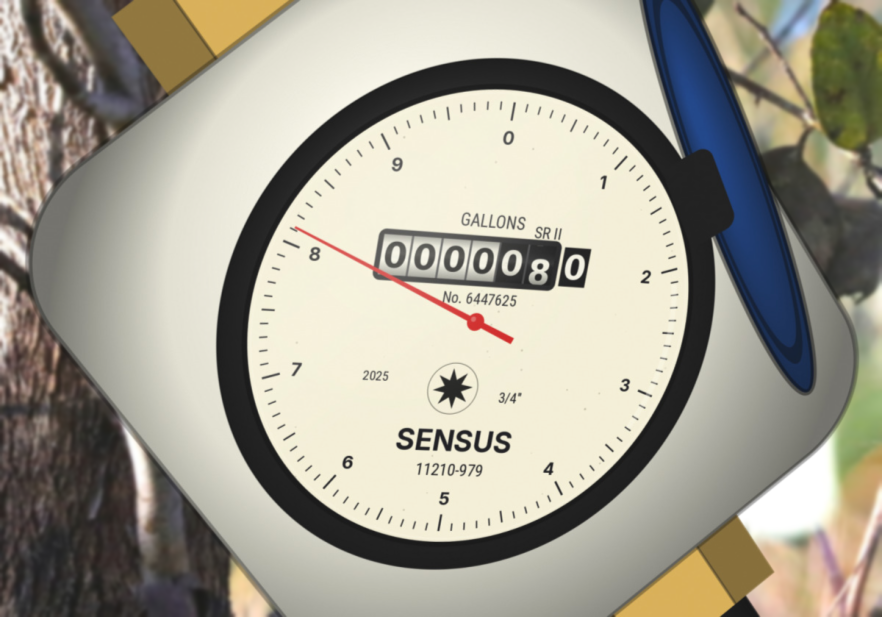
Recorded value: **78.1** gal
